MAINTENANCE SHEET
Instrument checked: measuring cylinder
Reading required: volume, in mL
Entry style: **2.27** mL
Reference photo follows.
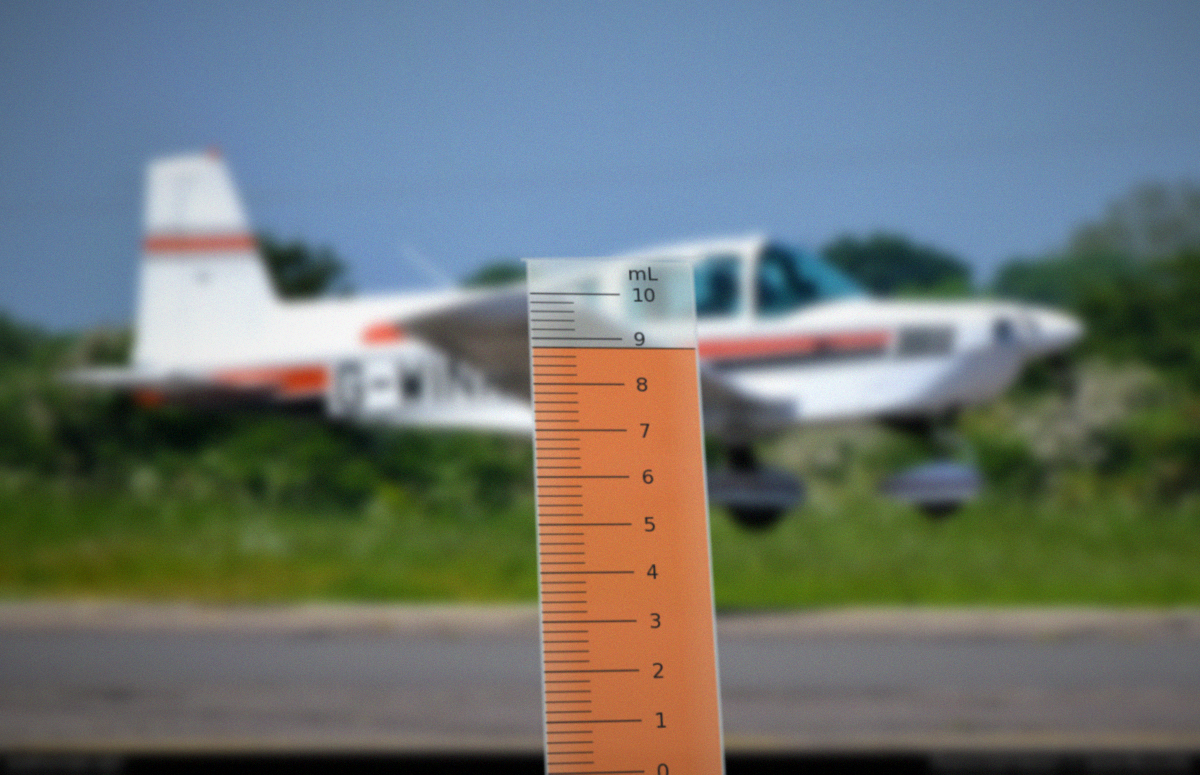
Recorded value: **8.8** mL
